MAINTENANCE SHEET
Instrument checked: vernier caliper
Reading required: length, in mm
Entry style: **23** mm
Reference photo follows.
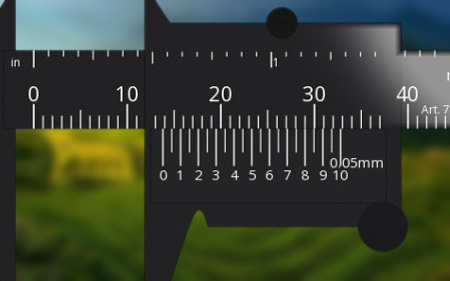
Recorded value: **13.8** mm
